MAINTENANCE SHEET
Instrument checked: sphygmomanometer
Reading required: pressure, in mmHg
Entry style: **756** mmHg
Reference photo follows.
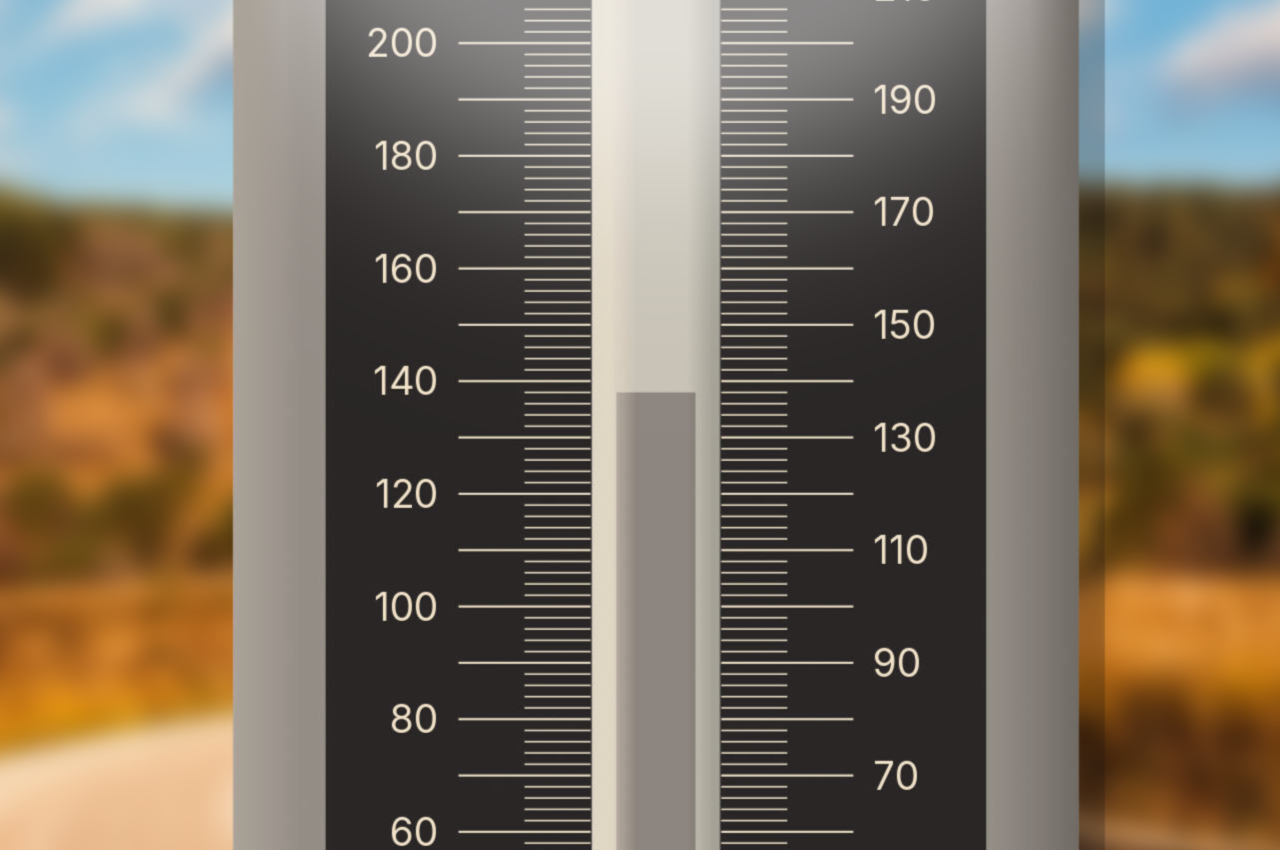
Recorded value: **138** mmHg
